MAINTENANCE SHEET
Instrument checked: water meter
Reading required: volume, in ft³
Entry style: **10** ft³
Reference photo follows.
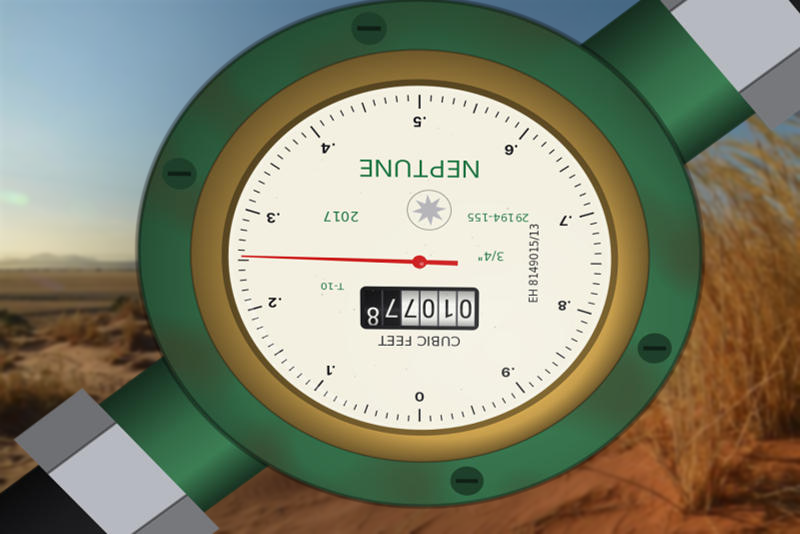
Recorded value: **10778.25** ft³
